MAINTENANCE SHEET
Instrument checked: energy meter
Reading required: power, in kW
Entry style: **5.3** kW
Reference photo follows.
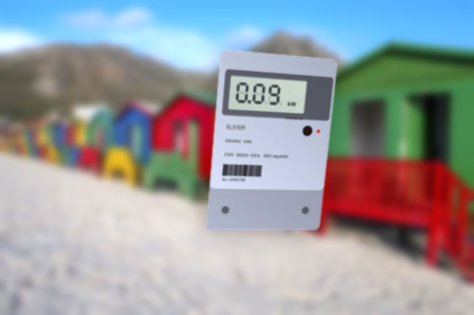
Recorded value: **0.09** kW
